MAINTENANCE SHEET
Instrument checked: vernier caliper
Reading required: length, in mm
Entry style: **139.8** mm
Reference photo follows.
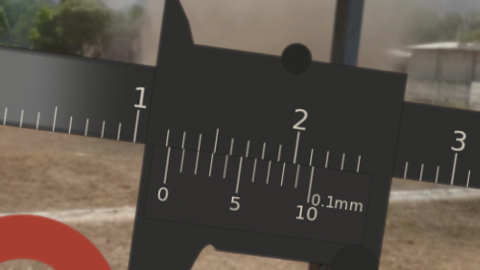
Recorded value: **12.2** mm
